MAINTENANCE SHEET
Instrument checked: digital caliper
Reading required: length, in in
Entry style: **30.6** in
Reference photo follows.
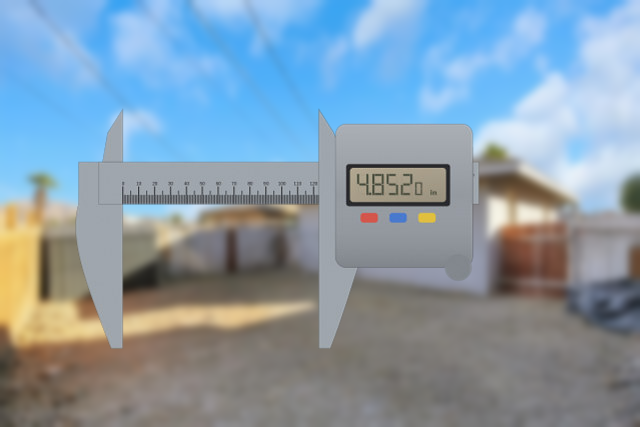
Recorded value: **4.8520** in
